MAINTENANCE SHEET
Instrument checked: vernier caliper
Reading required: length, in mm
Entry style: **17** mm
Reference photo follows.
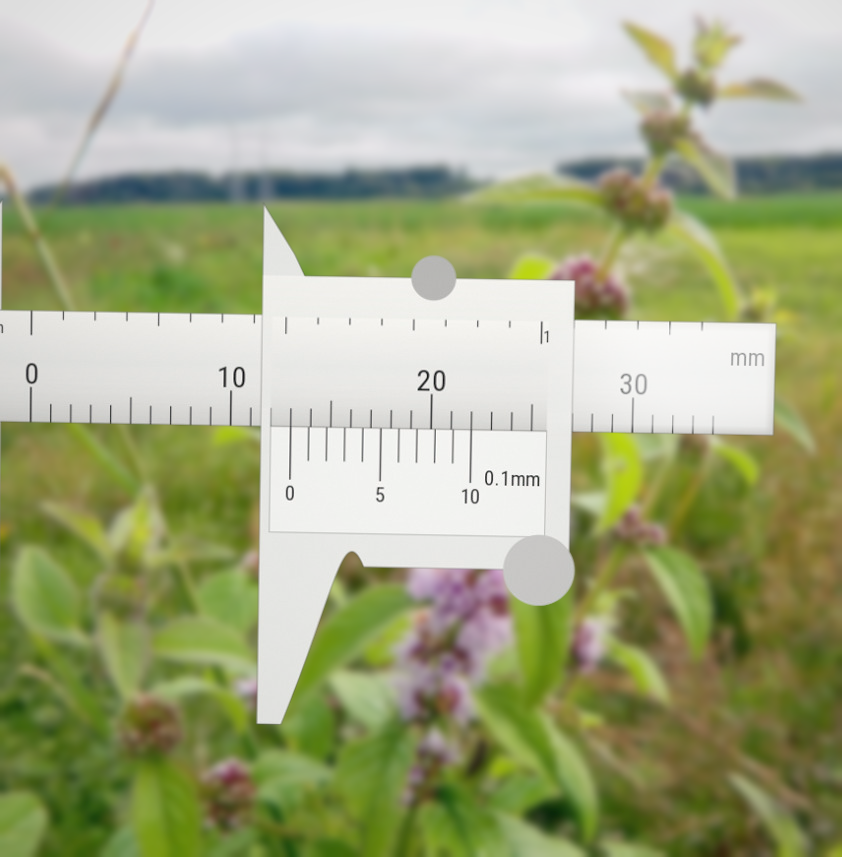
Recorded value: **13.0** mm
